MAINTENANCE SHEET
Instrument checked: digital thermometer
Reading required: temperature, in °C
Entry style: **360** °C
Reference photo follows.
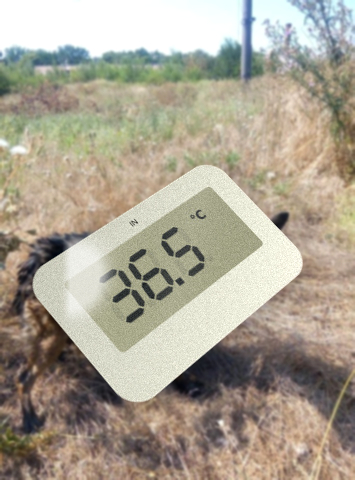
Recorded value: **36.5** °C
